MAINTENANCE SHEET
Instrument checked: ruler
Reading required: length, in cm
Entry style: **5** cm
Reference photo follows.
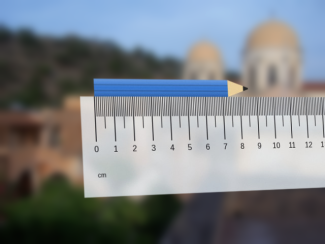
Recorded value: **8.5** cm
